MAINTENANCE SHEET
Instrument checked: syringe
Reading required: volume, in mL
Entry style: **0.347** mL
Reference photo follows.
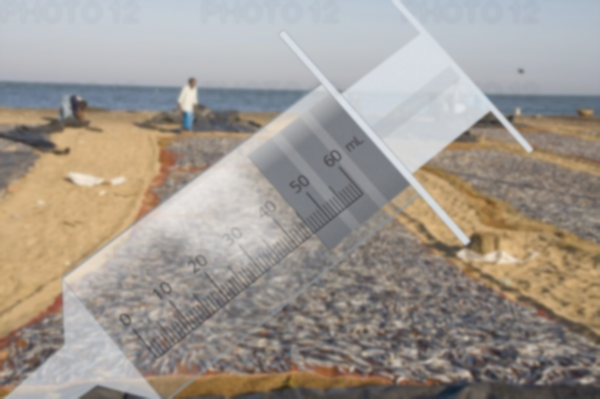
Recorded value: **45** mL
